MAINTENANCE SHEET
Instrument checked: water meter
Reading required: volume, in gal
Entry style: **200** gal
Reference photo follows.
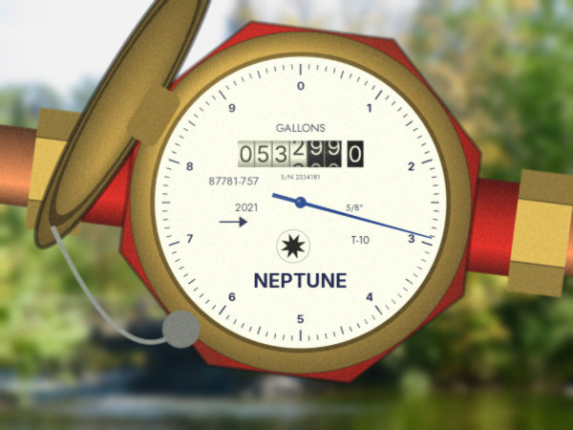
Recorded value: **532992.9** gal
